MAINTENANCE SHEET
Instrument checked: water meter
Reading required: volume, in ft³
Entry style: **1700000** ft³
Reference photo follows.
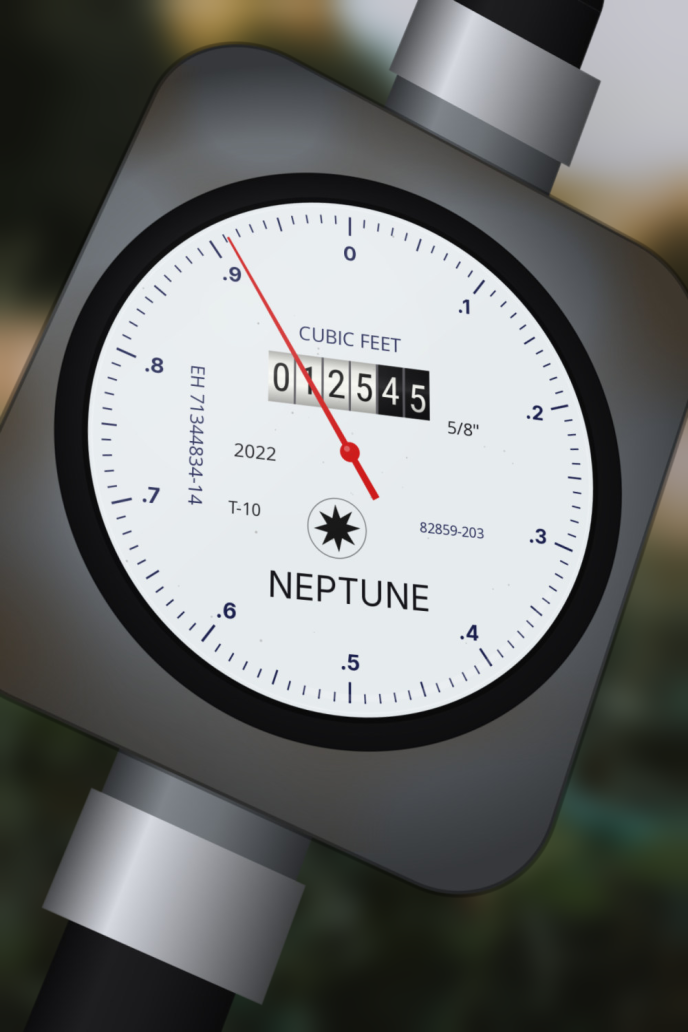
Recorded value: **12544.91** ft³
